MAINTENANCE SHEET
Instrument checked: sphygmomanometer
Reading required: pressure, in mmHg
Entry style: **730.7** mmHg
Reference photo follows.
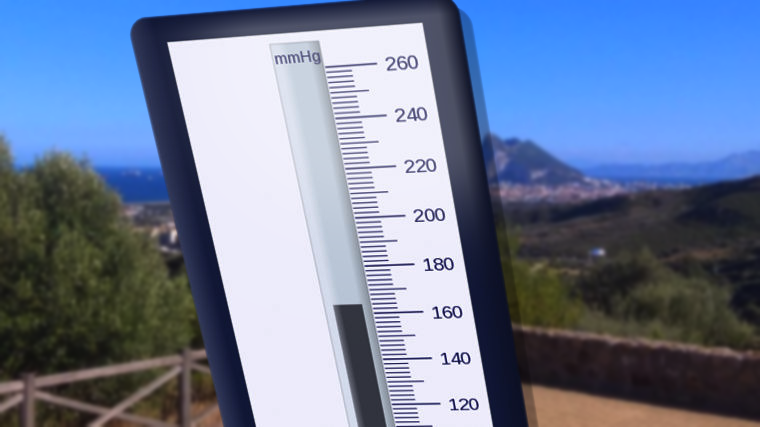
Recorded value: **164** mmHg
